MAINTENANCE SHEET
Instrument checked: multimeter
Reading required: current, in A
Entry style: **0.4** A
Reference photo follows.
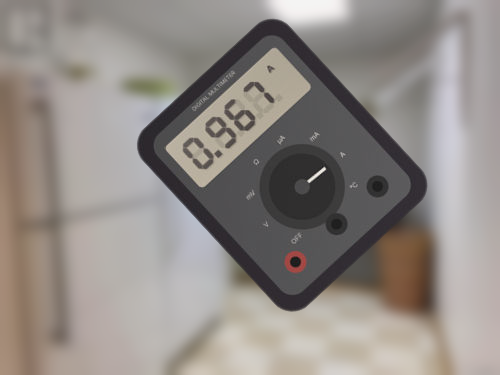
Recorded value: **0.967** A
